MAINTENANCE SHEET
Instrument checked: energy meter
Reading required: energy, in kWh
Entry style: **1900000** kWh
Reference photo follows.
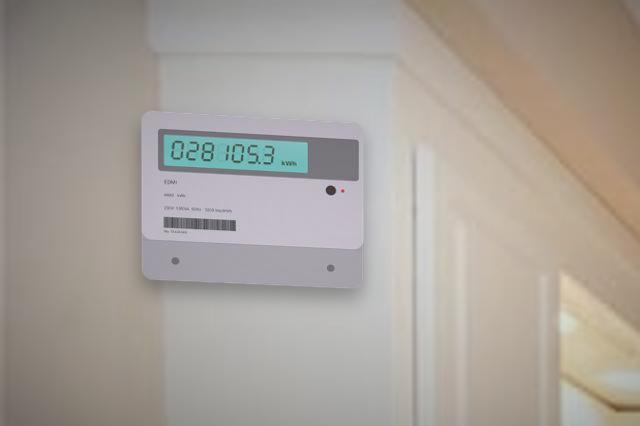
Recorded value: **28105.3** kWh
